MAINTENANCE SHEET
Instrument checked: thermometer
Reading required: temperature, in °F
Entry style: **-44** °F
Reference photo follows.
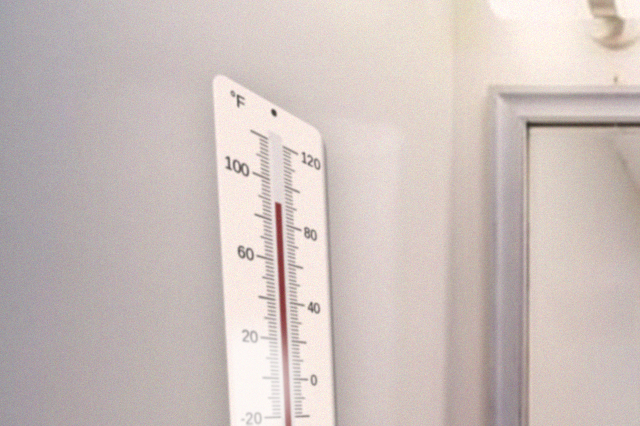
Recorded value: **90** °F
